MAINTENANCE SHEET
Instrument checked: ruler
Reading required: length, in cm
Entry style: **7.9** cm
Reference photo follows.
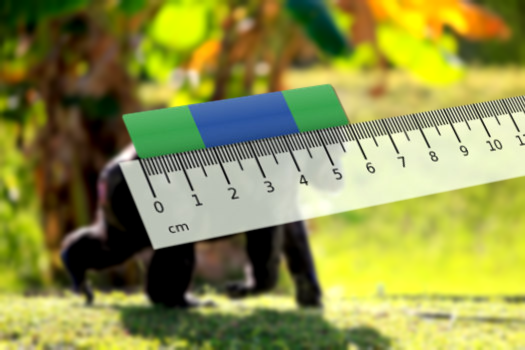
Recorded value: **6** cm
